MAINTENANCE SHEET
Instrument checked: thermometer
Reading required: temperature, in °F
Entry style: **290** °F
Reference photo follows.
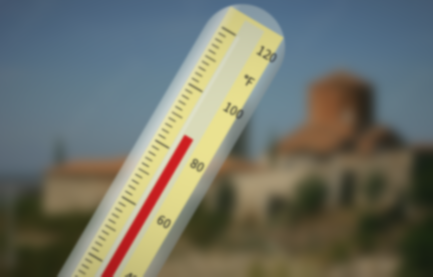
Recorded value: **86** °F
